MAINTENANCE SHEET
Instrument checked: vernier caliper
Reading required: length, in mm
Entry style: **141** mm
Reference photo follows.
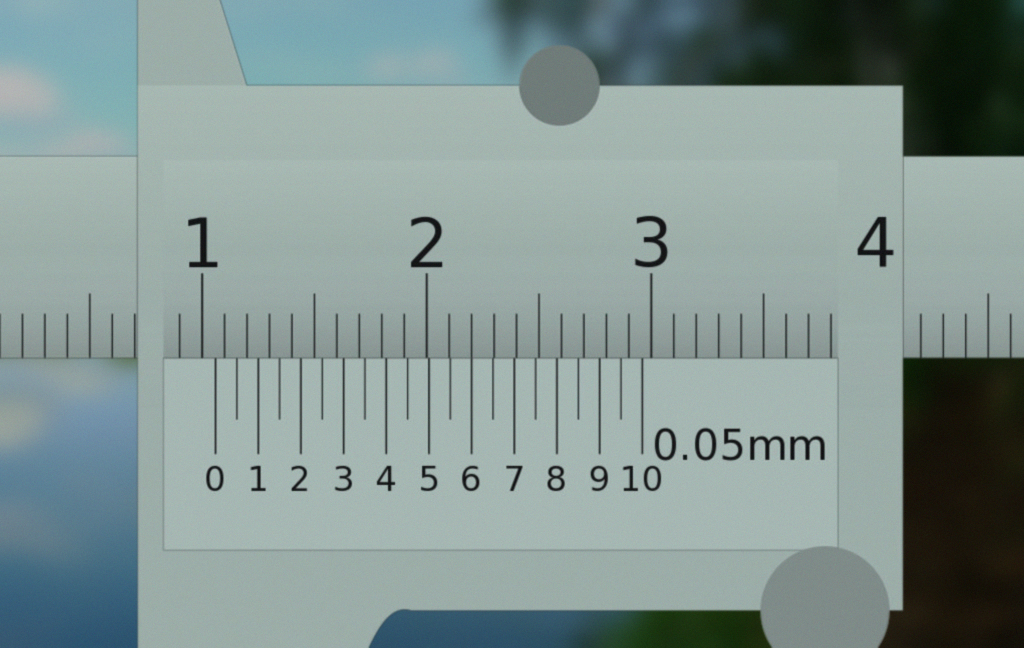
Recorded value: **10.6** mm
